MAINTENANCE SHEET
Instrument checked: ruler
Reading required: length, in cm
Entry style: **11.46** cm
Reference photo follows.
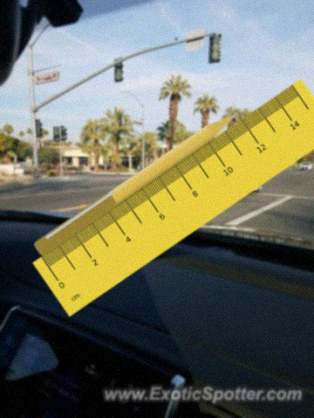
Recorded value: **12** cm
